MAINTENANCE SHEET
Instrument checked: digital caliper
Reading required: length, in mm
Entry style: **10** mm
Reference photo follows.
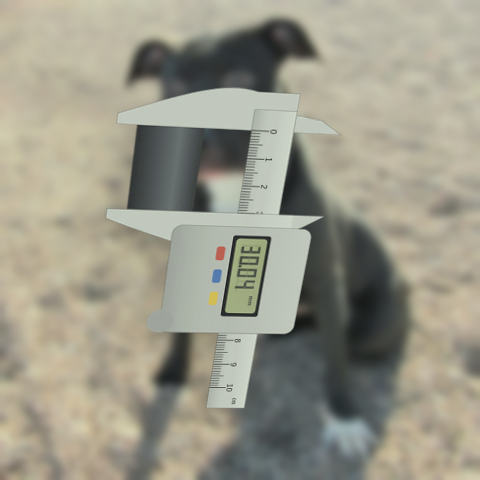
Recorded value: **30.04** mm
